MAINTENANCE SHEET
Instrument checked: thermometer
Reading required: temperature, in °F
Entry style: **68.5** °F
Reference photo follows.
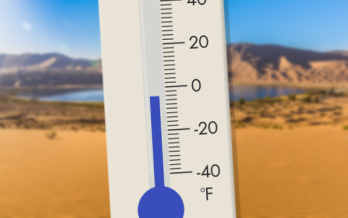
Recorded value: **-4** °F
